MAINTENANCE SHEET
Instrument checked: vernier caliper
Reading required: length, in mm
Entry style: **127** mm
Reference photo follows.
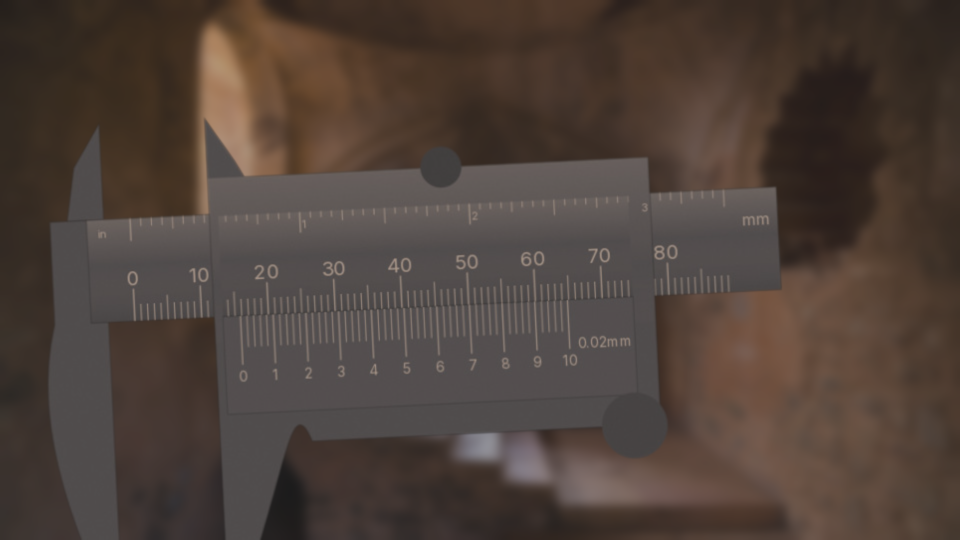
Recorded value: **15.8** mm
